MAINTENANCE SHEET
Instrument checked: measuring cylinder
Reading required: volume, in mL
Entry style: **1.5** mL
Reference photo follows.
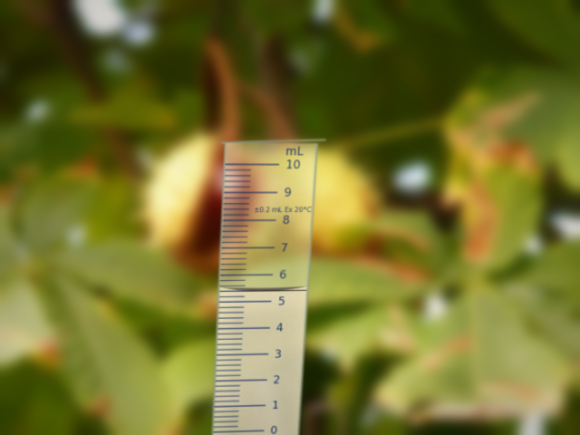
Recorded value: **5.4** mL
